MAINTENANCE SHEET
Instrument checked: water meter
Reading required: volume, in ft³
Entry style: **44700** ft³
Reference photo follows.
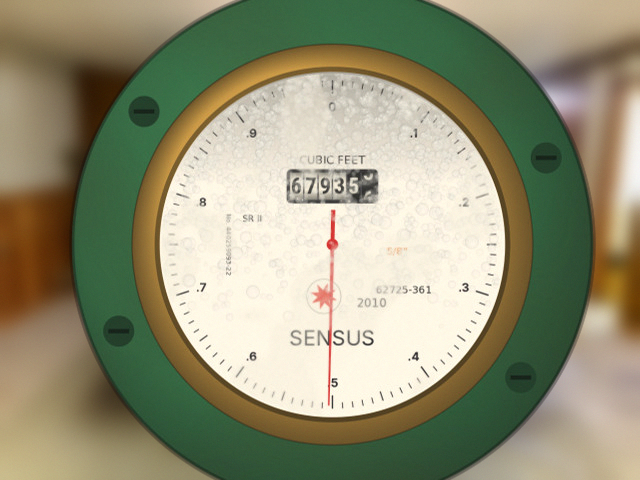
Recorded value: **679355.50** ft³
